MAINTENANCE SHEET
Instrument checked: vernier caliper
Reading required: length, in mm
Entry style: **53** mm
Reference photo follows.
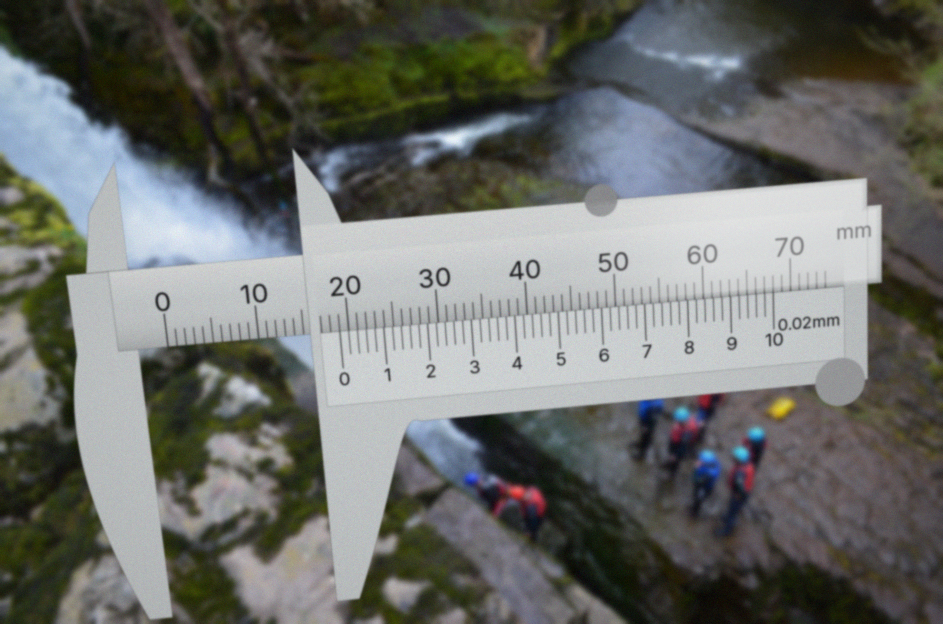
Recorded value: **19.0** mm
